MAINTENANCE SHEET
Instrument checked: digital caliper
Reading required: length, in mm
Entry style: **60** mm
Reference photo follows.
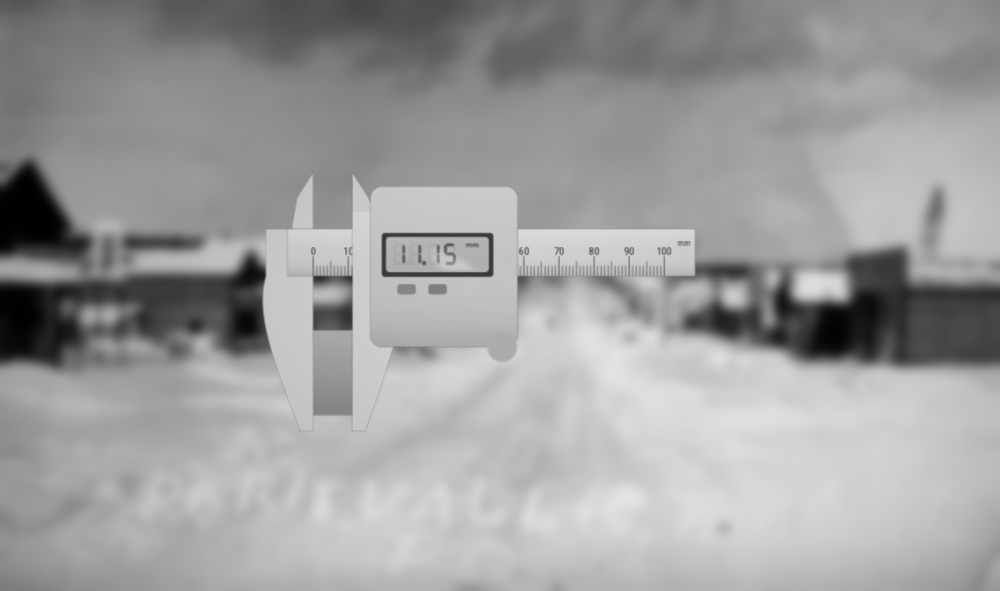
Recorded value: **11.15** mm
